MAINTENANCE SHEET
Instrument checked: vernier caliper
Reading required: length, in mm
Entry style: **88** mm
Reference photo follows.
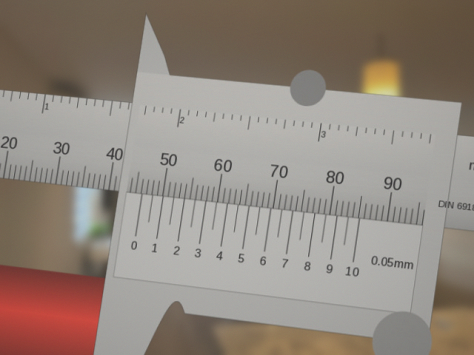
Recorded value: **46.2** mm
